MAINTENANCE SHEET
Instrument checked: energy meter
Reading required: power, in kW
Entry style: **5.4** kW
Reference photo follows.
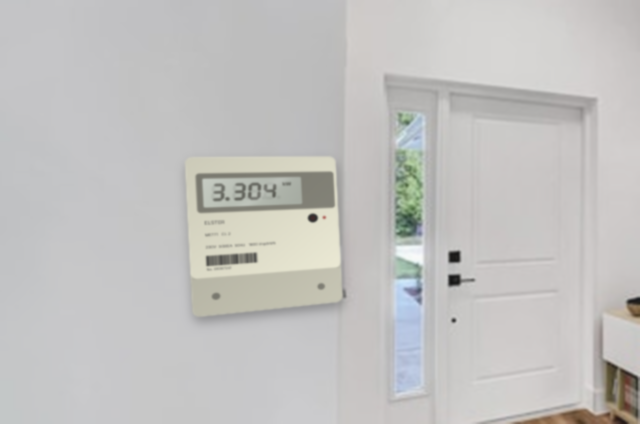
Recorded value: **3.304** kW
